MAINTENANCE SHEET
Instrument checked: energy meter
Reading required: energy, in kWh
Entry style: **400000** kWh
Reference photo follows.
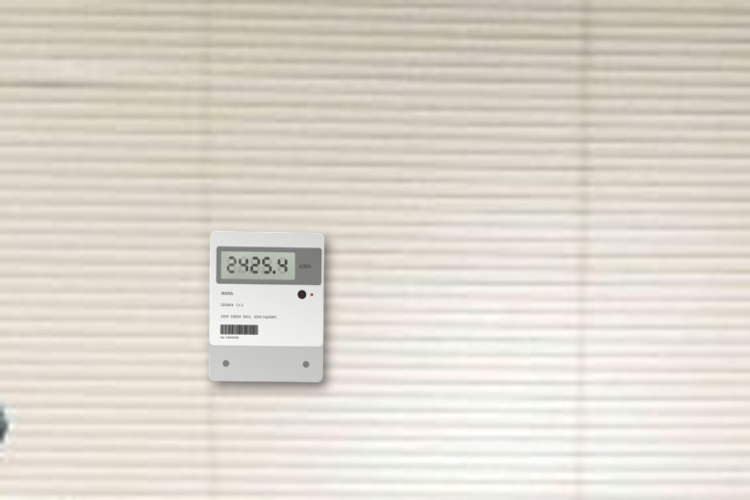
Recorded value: **2425.4** kWh
